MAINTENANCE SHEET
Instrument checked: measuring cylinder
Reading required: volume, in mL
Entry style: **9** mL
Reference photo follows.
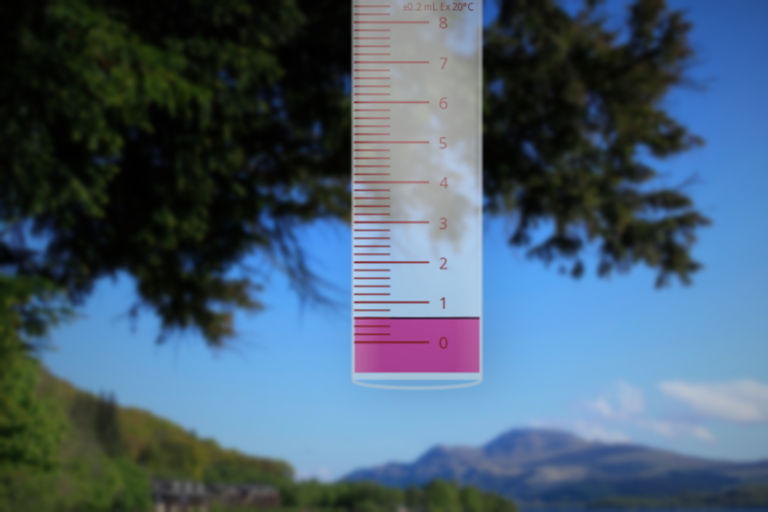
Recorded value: **0.6** mL
